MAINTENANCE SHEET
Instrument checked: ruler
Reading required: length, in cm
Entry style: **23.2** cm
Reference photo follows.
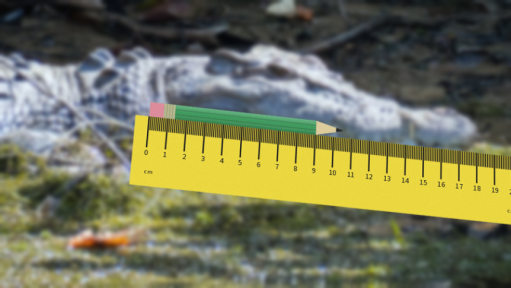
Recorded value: **10.5** cm
